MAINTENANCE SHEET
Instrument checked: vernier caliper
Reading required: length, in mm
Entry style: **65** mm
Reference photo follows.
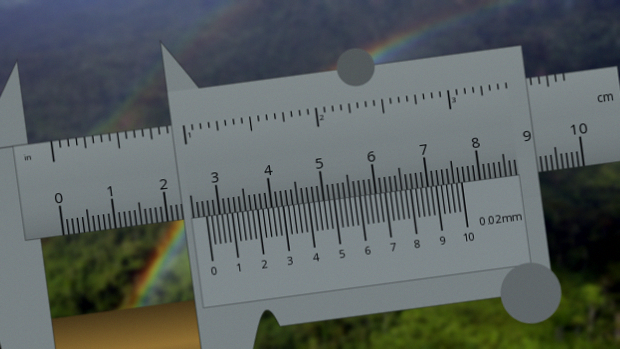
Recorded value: **27.5** mm
